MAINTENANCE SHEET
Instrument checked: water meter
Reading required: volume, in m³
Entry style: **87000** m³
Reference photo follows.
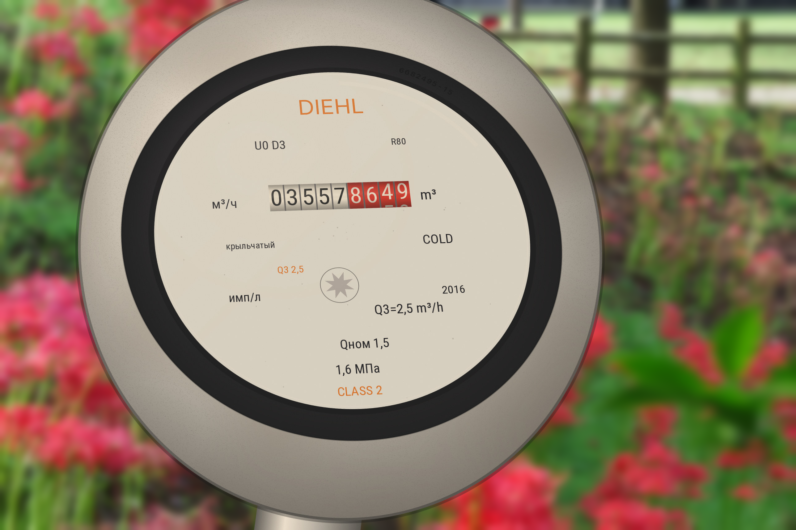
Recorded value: **3557.8649** m³
